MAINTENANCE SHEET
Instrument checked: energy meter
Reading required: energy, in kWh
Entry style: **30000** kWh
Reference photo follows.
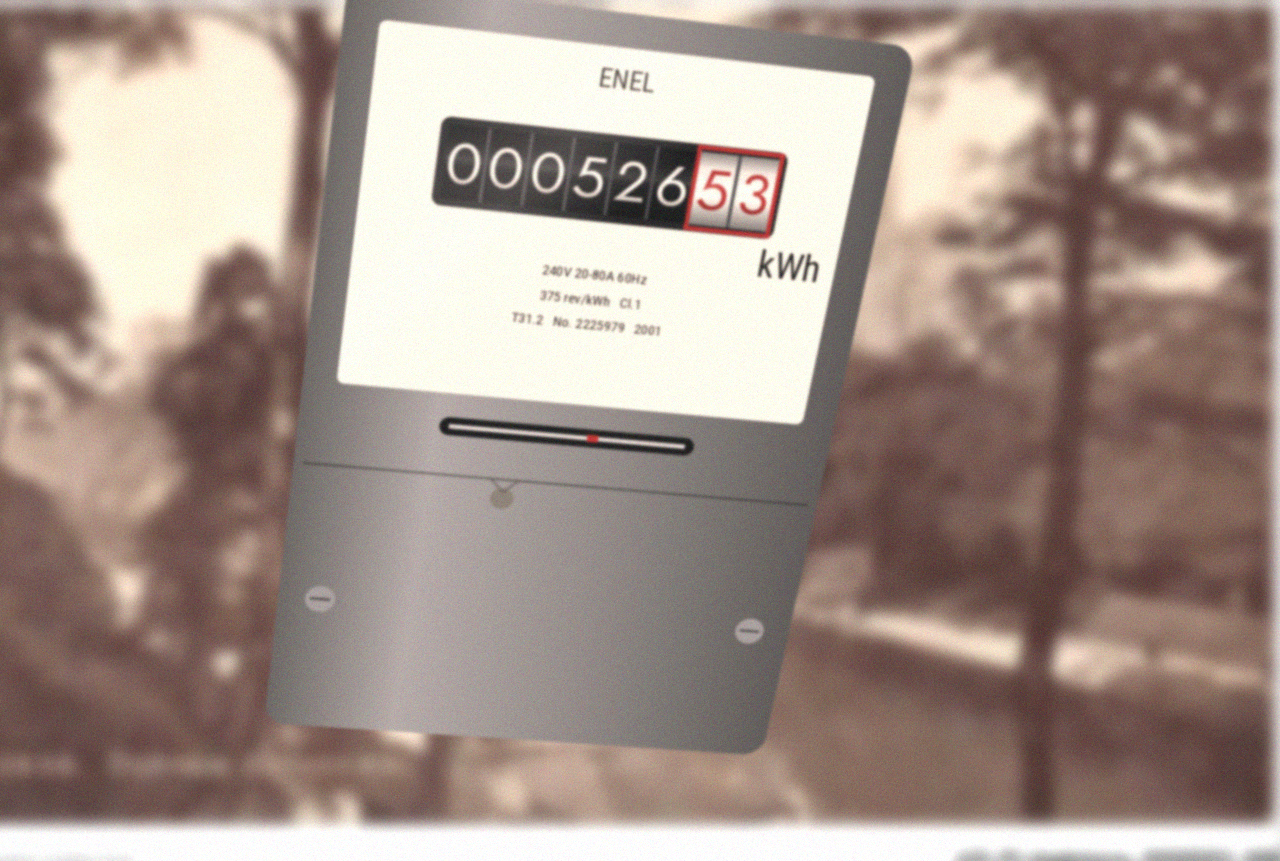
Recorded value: **526.53** kWh
